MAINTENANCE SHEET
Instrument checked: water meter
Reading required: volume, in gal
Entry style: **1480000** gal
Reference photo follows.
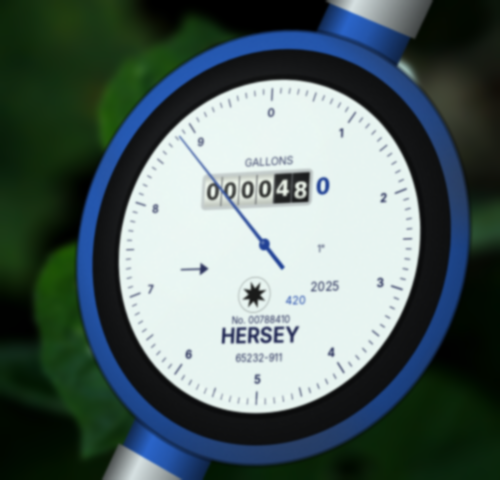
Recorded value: **478.8** gal
